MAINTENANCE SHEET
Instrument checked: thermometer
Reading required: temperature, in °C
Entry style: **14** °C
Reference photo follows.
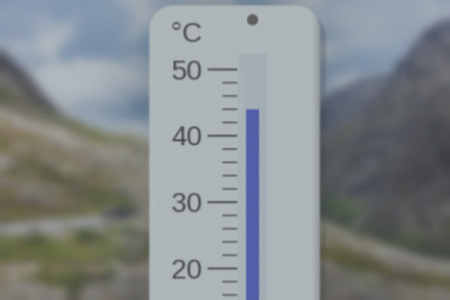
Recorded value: **44** °C
